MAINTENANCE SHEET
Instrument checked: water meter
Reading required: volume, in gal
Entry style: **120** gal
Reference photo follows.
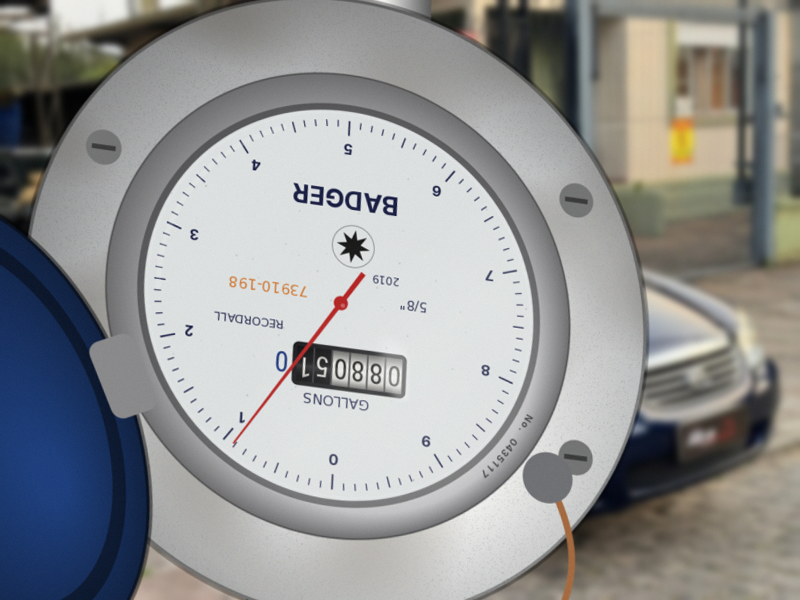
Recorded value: **880510.9** gal
